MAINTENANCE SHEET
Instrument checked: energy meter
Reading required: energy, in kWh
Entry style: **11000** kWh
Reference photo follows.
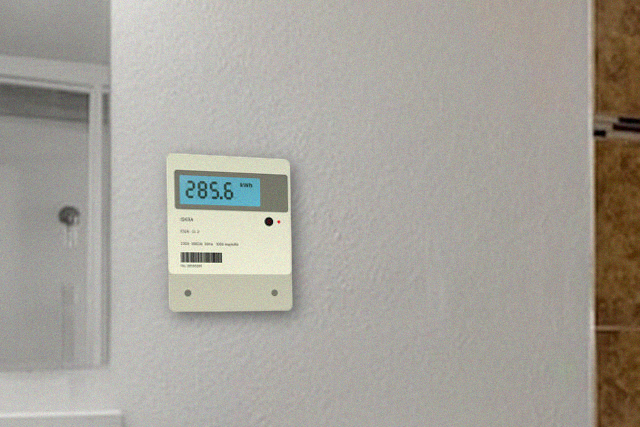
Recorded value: **285.6** kWh
